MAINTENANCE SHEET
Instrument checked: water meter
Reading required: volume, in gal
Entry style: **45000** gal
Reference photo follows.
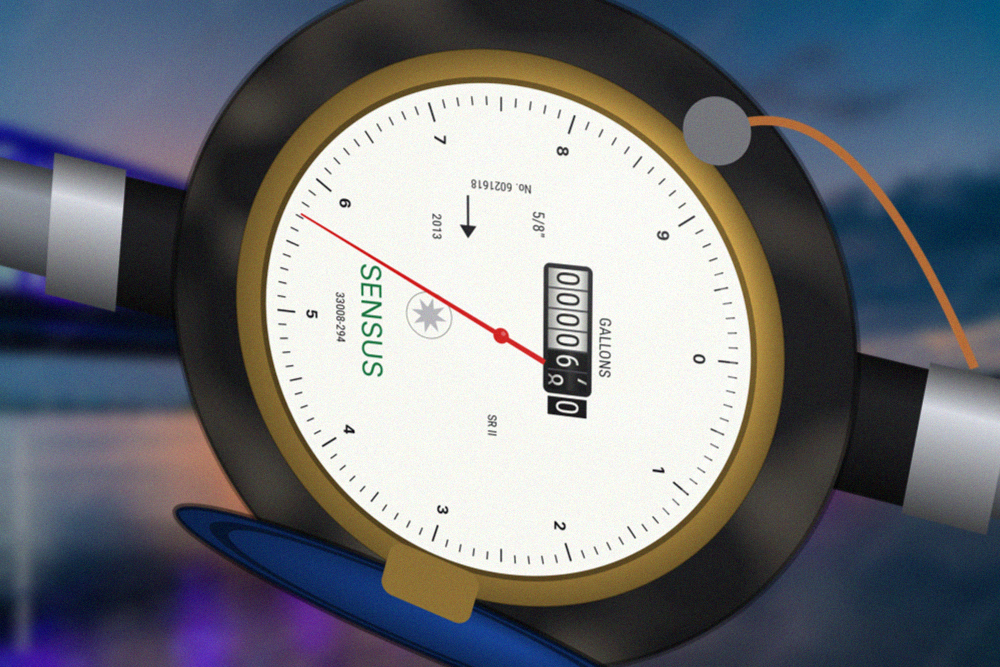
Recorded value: **675.7** gal
